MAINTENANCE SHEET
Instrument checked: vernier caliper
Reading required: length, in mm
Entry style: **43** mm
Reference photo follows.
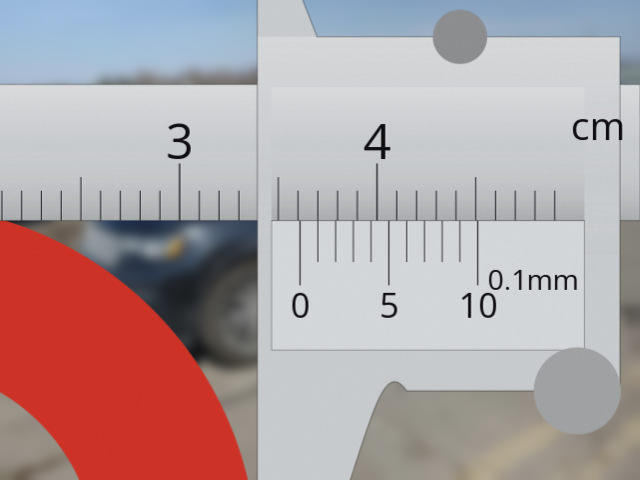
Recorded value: **36.1** mm
